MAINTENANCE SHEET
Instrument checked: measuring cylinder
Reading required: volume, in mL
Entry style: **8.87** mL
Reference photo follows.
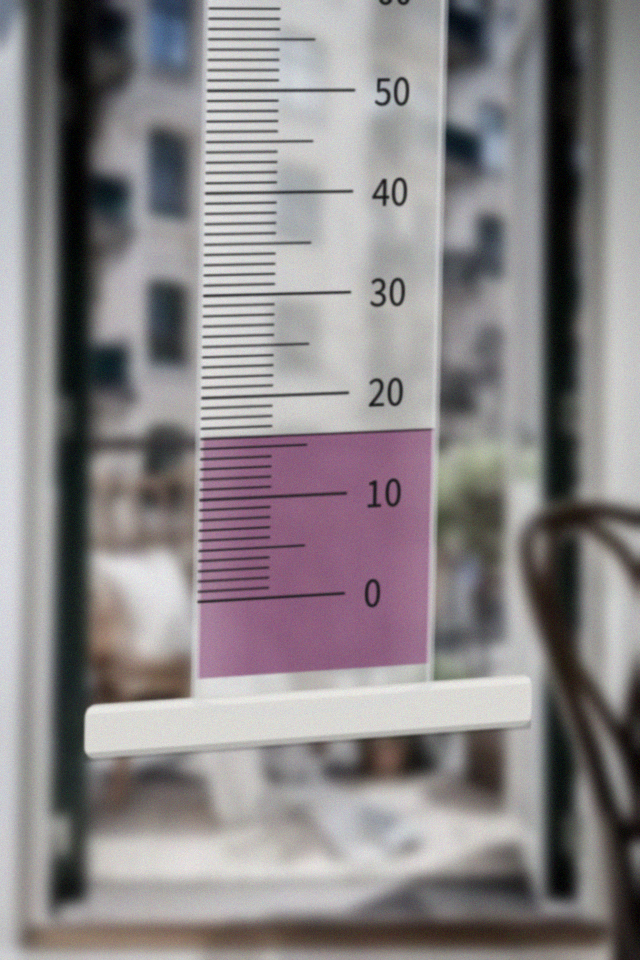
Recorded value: **16** mL
